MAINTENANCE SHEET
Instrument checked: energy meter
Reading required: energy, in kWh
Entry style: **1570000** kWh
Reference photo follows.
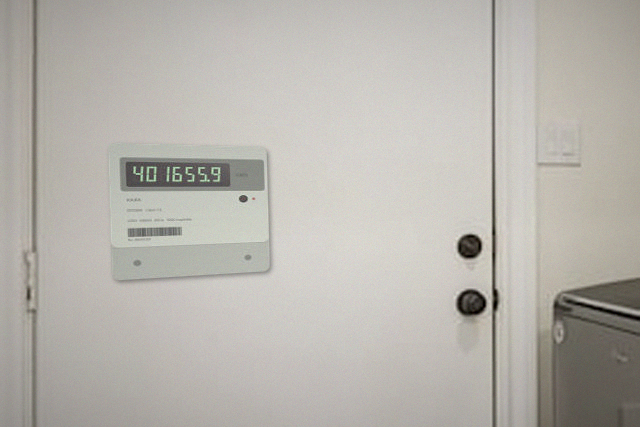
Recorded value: **401655.9** kWh
